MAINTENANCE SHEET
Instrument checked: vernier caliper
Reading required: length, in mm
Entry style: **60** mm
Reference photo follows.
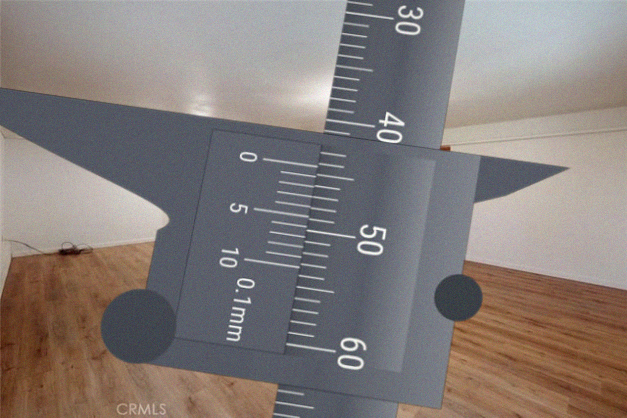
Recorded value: **44.3** mm
